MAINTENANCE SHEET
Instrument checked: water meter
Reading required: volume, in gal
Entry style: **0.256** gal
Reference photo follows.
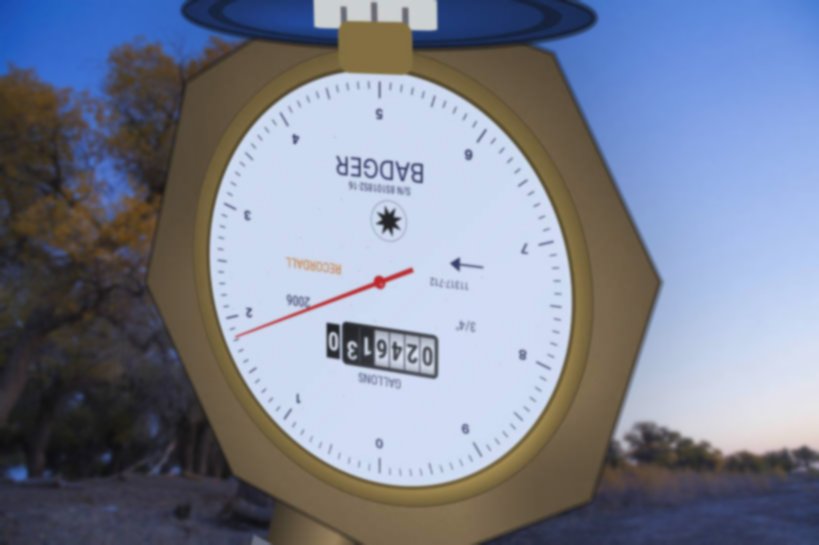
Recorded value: **246131.8** gal
